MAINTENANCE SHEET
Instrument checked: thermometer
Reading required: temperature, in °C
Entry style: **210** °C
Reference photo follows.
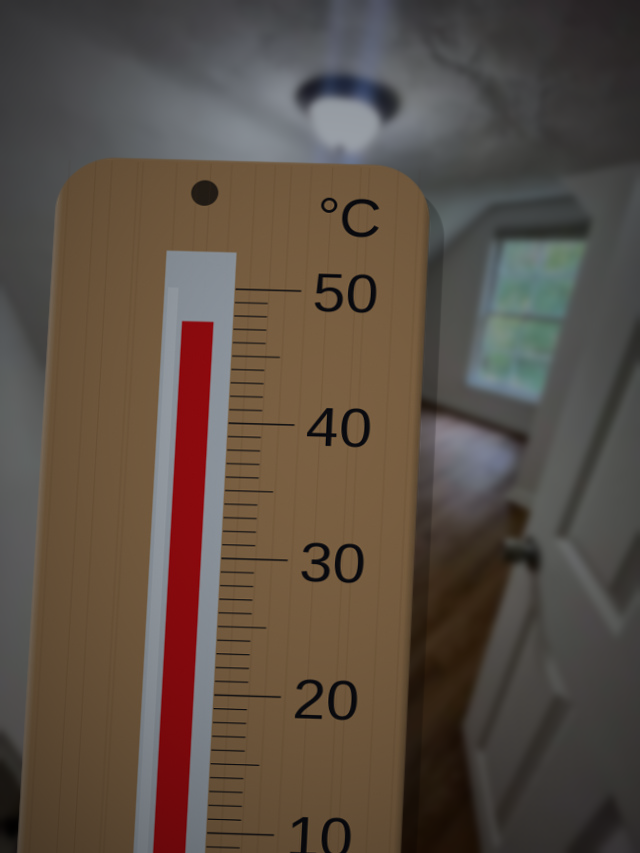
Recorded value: **47.5** °C
